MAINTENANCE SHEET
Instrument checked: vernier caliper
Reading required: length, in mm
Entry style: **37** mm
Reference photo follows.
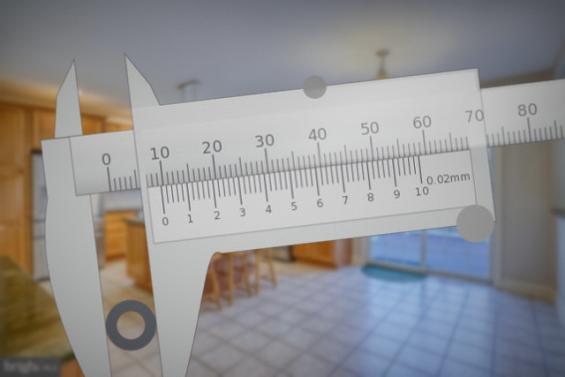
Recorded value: **9.6** mm
